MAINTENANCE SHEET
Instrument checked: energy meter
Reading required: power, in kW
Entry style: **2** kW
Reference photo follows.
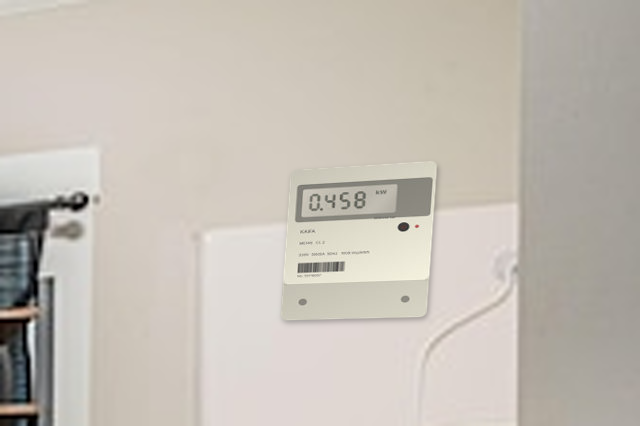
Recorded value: **0.458** kW
